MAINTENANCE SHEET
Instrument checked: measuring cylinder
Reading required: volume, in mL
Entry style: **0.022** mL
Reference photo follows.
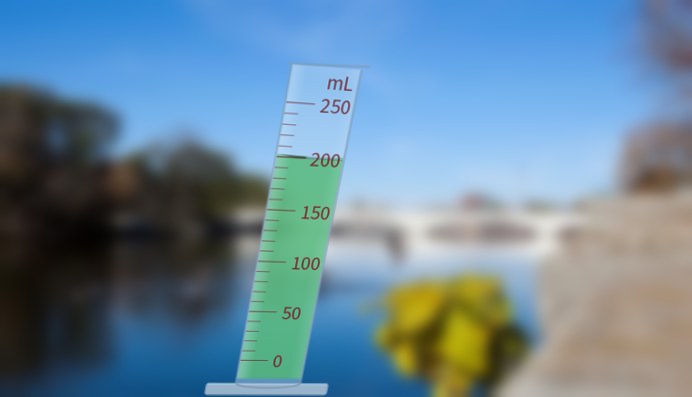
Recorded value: **200** mL
